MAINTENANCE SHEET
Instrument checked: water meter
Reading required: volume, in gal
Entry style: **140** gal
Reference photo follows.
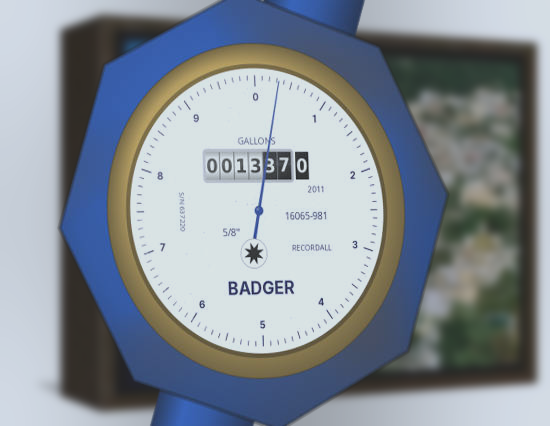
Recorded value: **13370.3** gal
